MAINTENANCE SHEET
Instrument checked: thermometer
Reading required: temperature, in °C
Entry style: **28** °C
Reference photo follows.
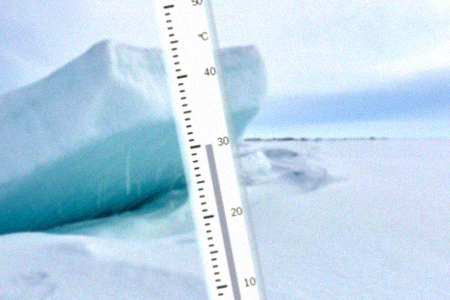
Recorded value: **30** °C
